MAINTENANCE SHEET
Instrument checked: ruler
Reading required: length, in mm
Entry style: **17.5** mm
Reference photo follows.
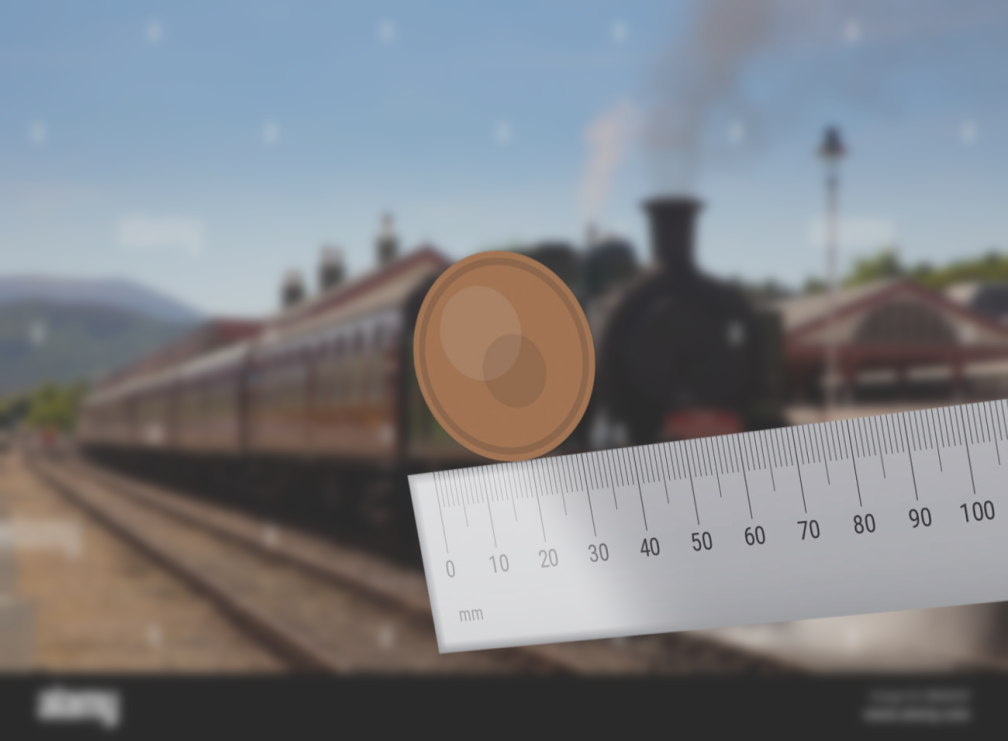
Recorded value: **36** mm
